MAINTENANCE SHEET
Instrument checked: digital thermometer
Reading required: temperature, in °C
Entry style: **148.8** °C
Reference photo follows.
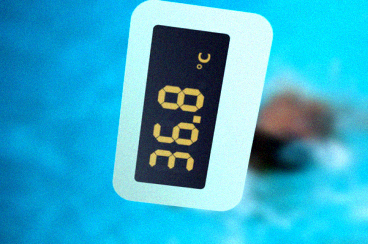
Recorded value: **36.8** °C
